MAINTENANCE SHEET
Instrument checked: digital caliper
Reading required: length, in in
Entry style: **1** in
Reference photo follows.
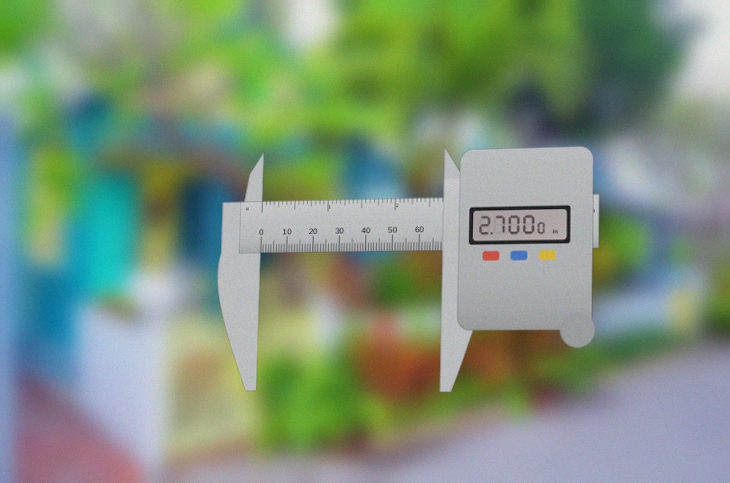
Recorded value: **2.7000** in
